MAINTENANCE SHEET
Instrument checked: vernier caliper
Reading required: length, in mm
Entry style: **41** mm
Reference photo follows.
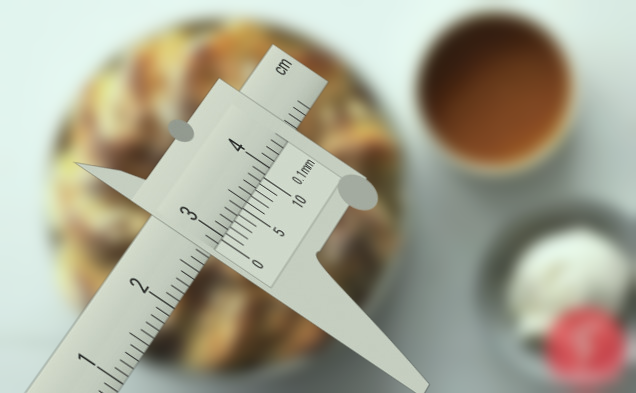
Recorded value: **29.6** mm
